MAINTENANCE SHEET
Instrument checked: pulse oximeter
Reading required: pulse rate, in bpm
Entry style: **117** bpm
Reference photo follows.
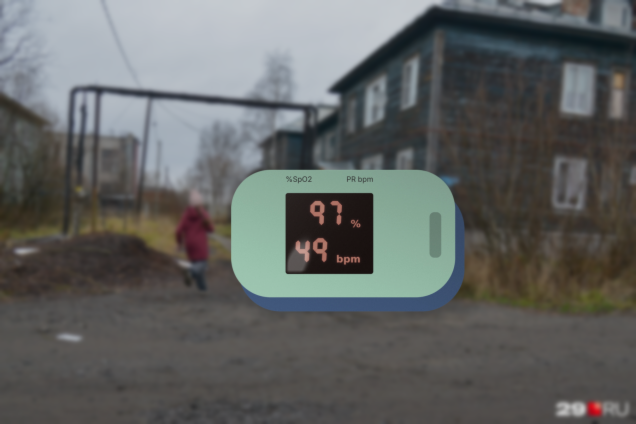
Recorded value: **49** bpm
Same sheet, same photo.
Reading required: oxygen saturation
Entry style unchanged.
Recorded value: **97** %
